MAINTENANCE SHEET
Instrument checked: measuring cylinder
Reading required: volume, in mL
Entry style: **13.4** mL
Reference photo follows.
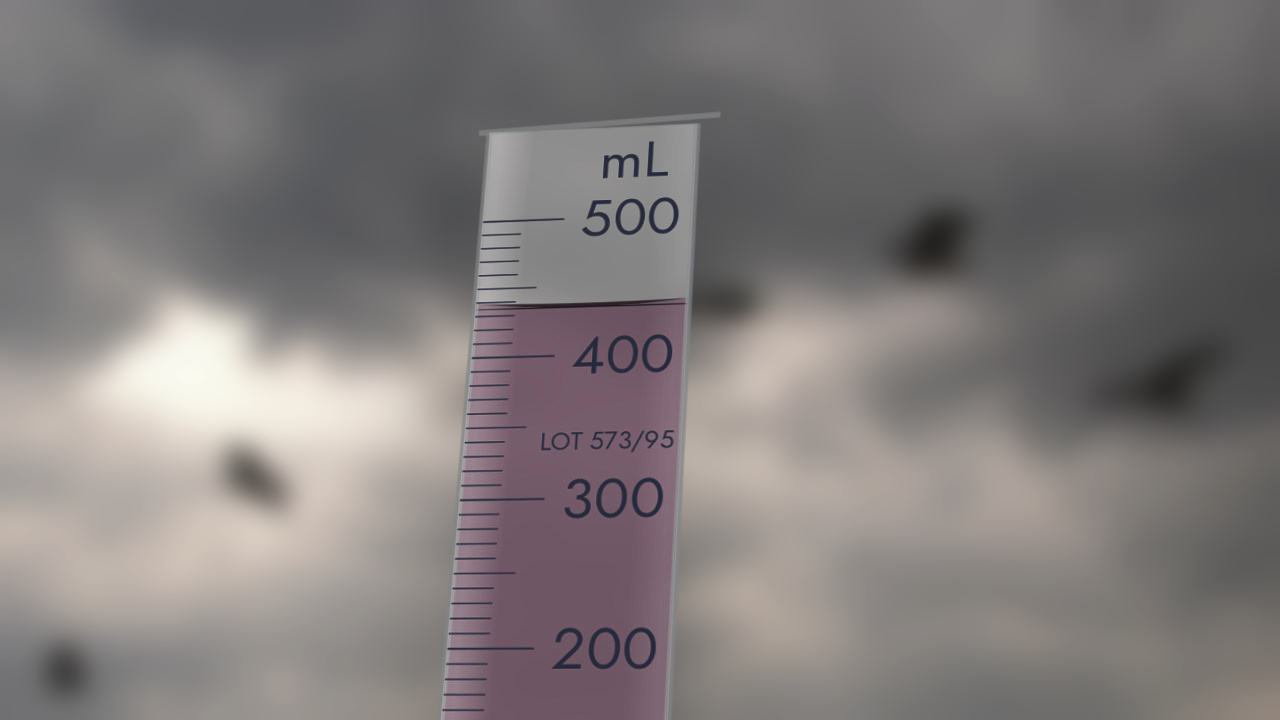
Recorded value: **435** mL
